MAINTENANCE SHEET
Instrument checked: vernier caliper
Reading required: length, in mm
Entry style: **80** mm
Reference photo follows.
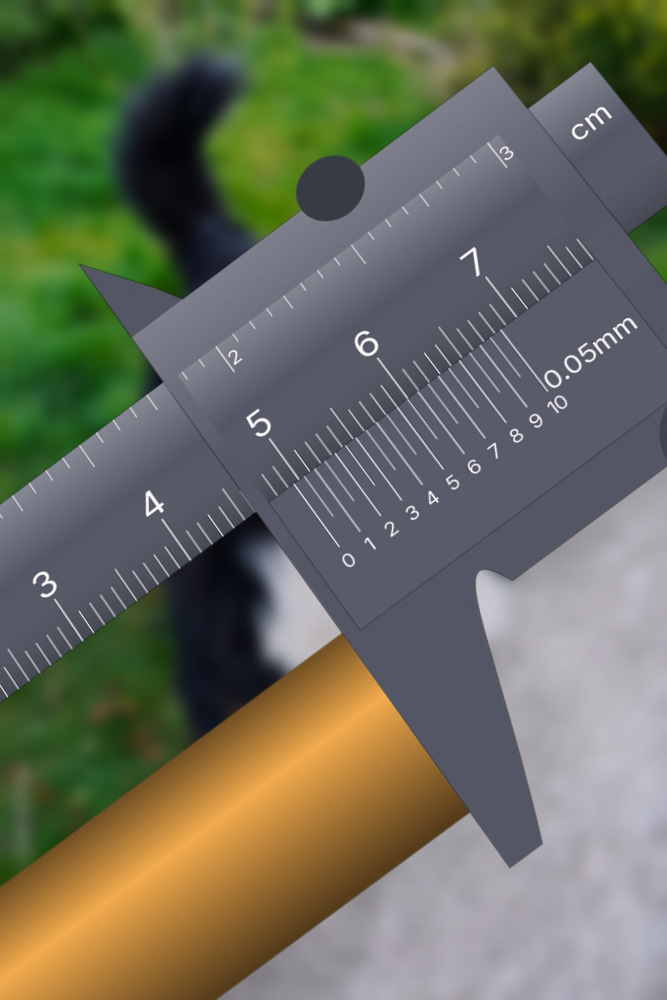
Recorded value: **49.5** mm
